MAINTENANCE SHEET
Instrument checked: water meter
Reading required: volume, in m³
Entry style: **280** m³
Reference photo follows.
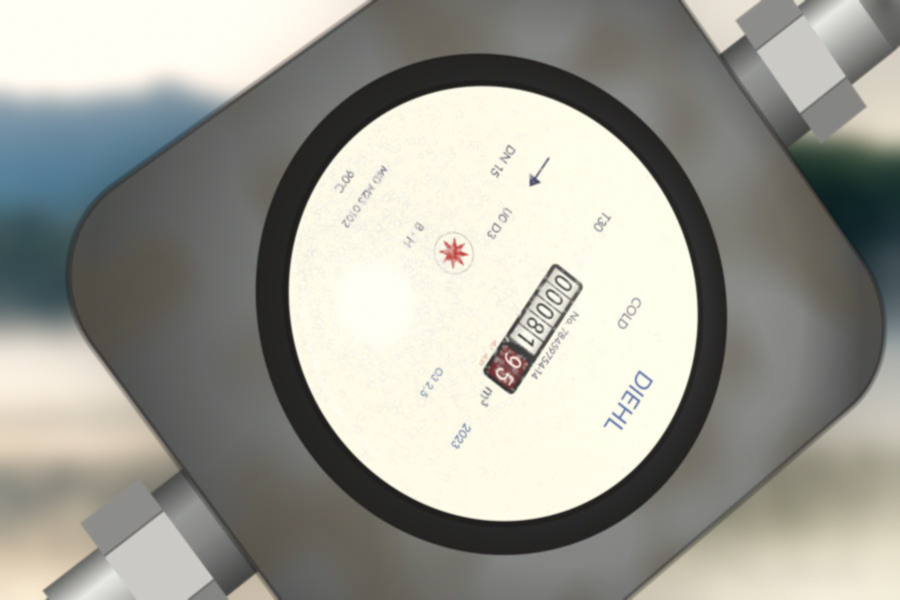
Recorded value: **81.95** m³
